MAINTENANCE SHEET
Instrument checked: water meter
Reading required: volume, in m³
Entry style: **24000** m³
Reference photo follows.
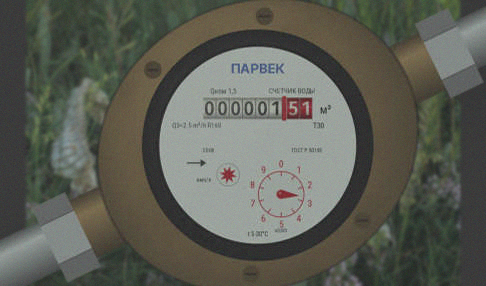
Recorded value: **1.512** m³
